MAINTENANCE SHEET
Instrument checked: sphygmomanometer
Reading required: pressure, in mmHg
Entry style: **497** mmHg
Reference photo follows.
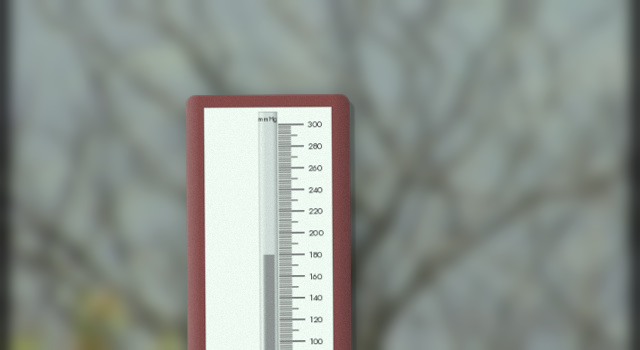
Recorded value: **180** mmHg
